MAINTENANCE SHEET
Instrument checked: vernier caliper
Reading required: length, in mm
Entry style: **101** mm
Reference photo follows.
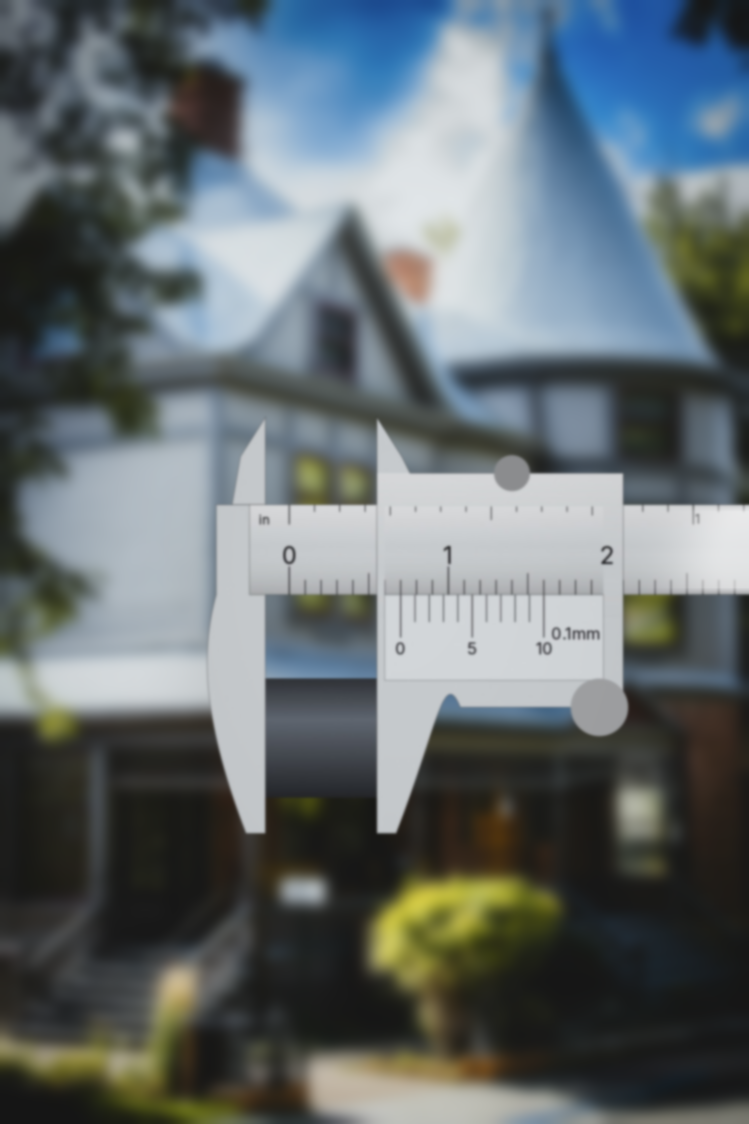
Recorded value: **7.0** mm
